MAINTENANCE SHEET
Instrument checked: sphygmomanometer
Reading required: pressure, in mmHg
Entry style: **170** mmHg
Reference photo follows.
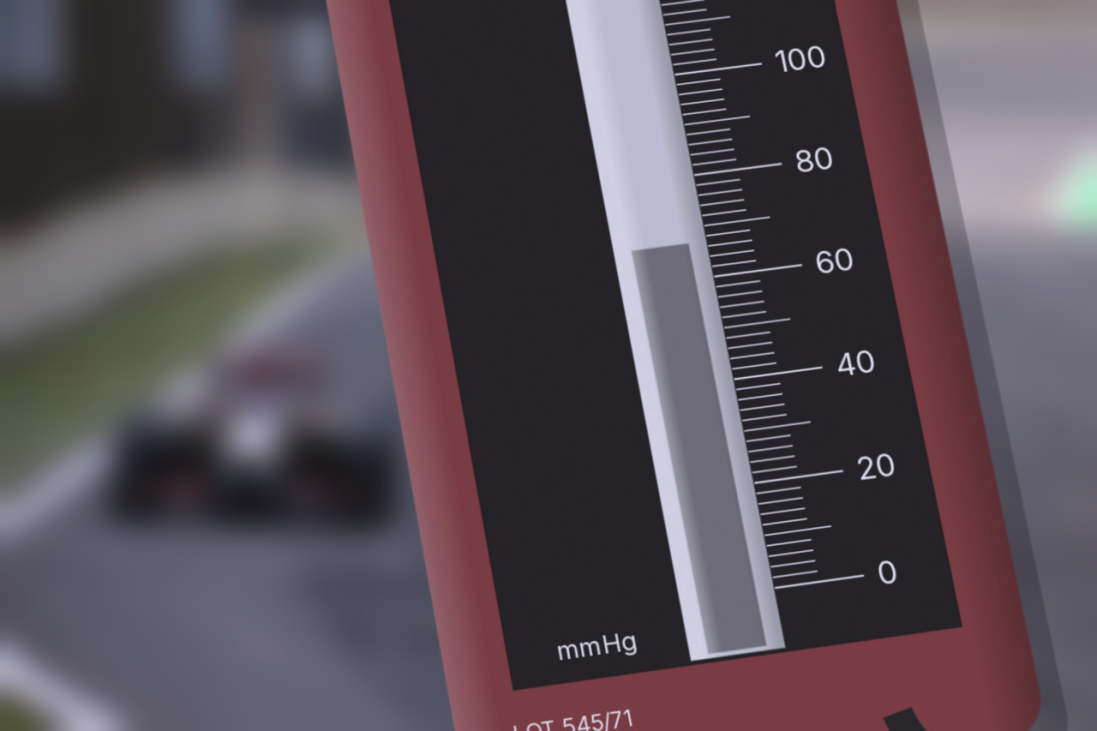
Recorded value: **67** mmHg
